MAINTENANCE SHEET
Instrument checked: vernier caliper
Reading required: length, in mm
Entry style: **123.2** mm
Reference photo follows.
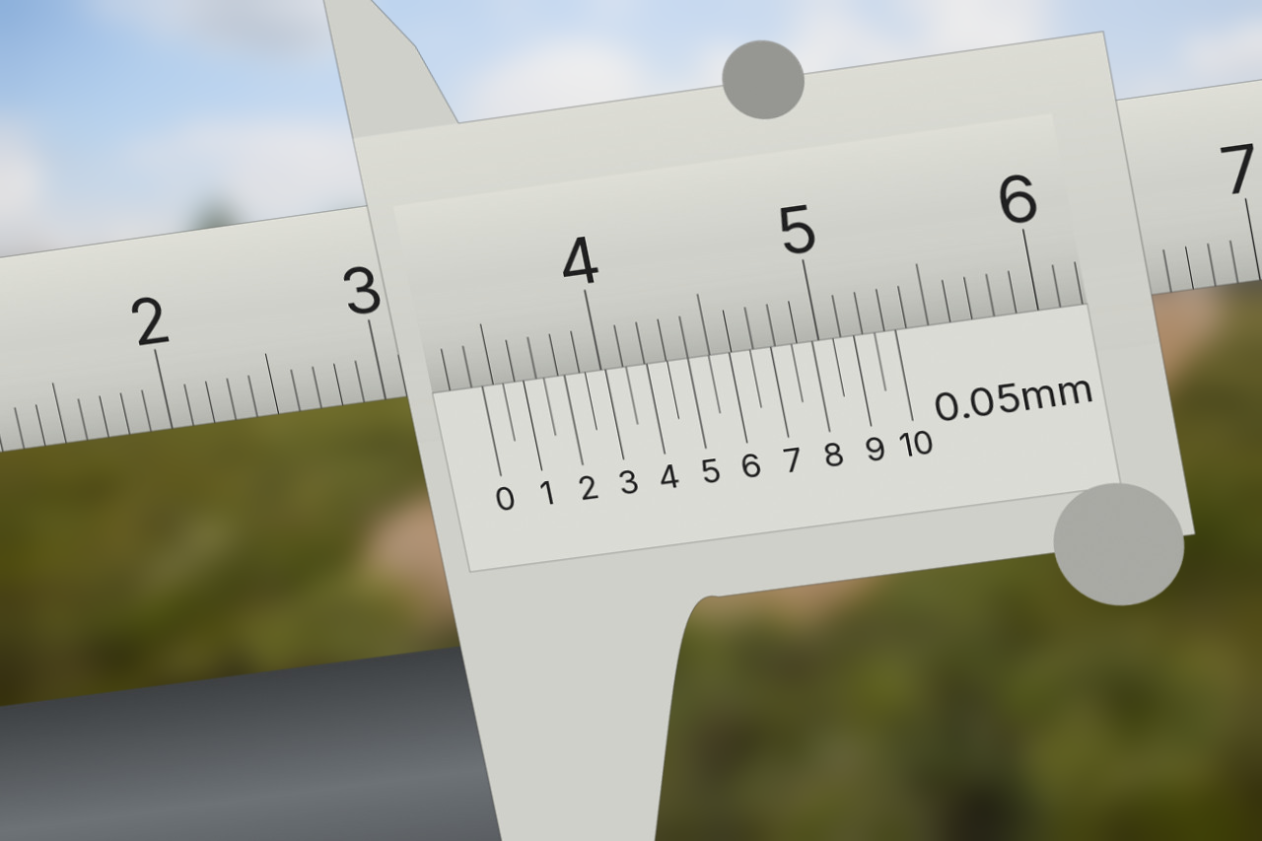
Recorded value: **34.50** mm
